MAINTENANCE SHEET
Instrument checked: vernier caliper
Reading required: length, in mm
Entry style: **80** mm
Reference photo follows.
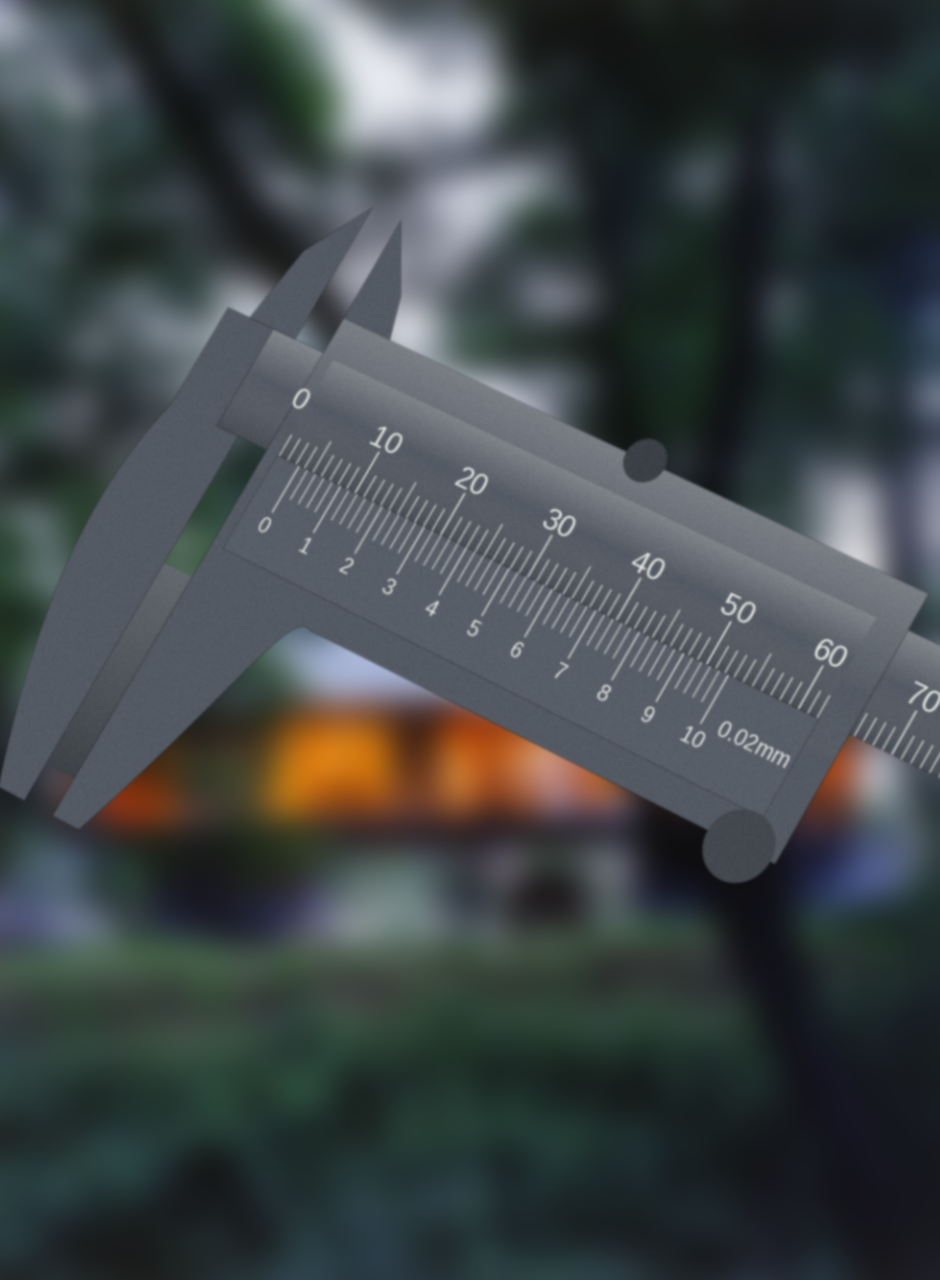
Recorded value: **3.4** mm
